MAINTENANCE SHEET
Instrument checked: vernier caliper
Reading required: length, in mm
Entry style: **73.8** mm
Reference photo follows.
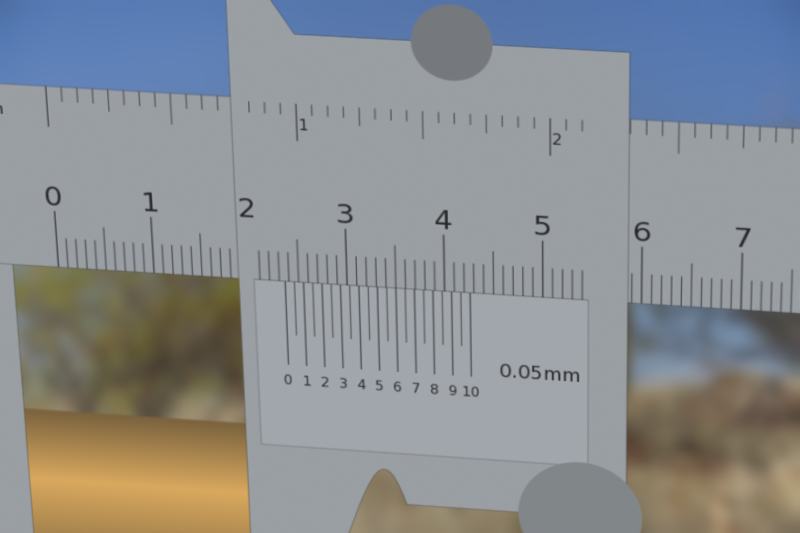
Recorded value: **23.6** mm
